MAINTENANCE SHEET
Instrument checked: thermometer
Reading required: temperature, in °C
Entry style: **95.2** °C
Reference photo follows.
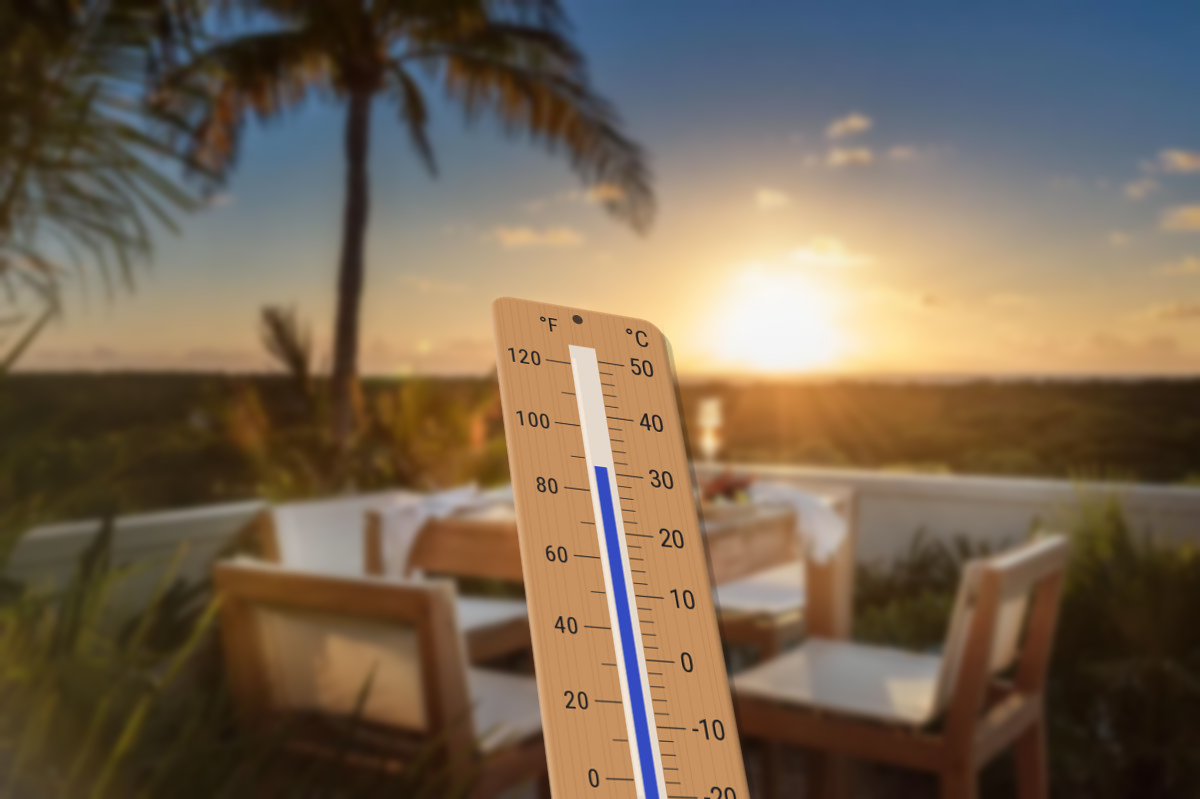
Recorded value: **31** °C
